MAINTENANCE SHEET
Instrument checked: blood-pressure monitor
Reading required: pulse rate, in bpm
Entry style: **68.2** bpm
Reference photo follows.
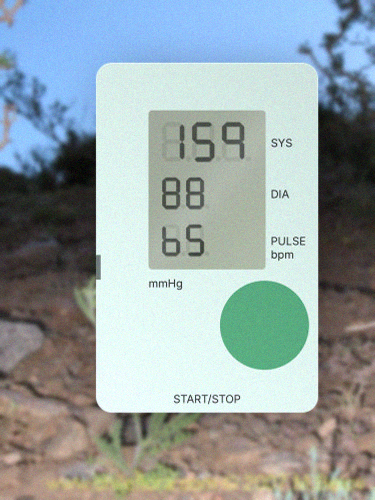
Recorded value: **65** bpm
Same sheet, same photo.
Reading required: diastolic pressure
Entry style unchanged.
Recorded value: **88** mmHg
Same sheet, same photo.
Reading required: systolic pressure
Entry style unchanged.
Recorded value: **159** mmHg
